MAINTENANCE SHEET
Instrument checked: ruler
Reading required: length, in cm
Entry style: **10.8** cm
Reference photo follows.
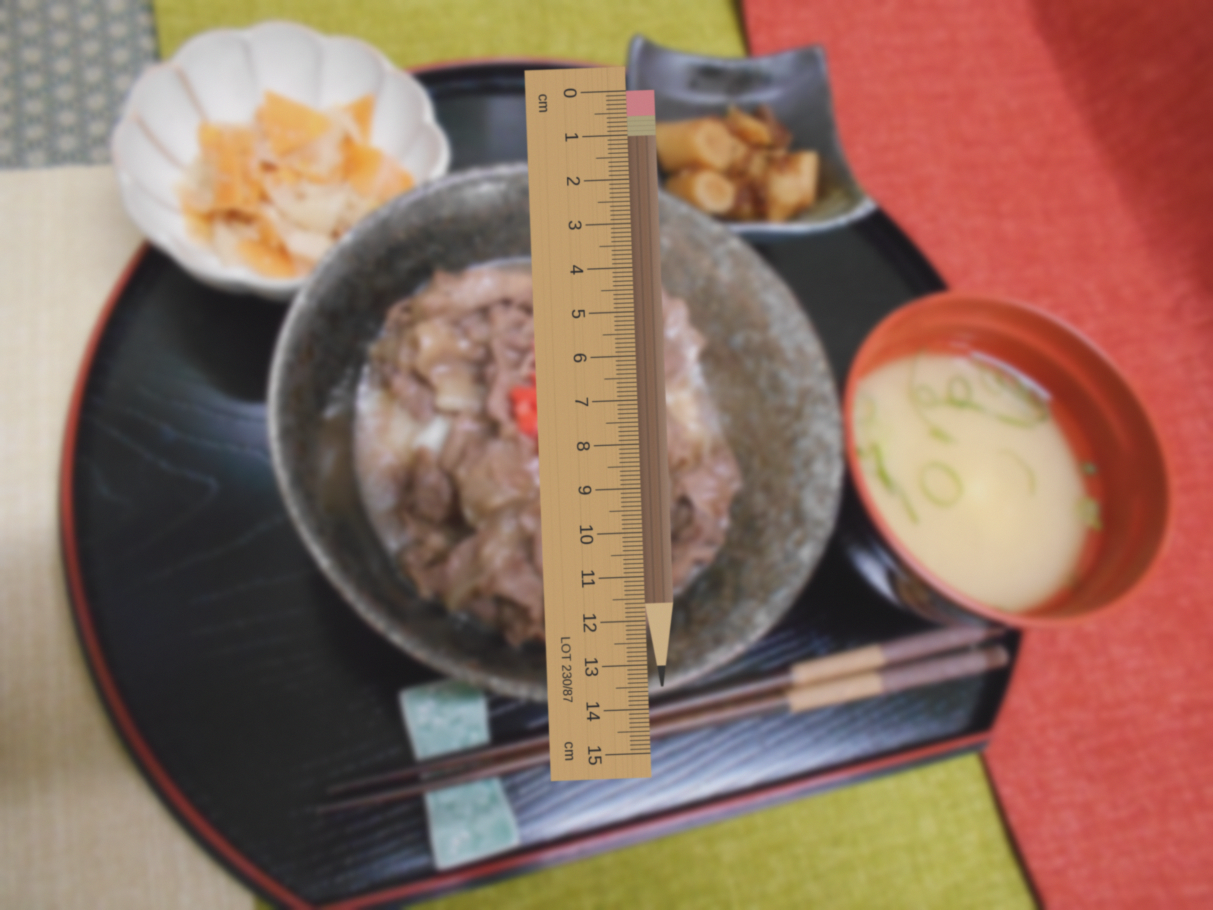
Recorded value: **13.5** cm
